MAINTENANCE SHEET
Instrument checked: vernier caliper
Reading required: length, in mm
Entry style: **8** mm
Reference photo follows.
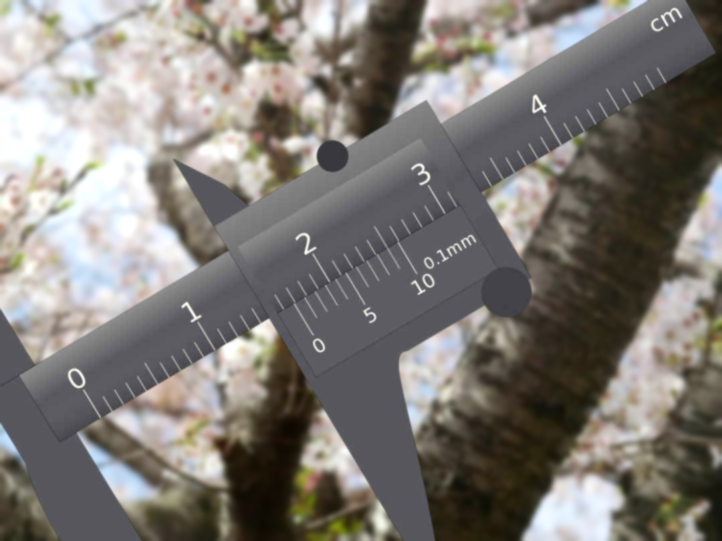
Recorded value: **16.9** mm
